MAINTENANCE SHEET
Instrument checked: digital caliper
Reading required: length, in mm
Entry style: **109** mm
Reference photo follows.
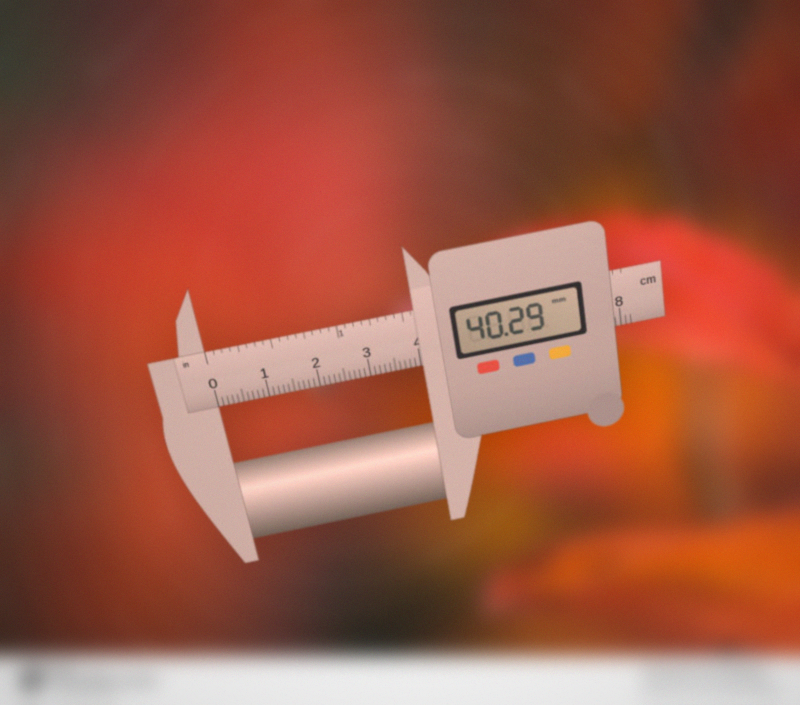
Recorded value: **40.29** mm
